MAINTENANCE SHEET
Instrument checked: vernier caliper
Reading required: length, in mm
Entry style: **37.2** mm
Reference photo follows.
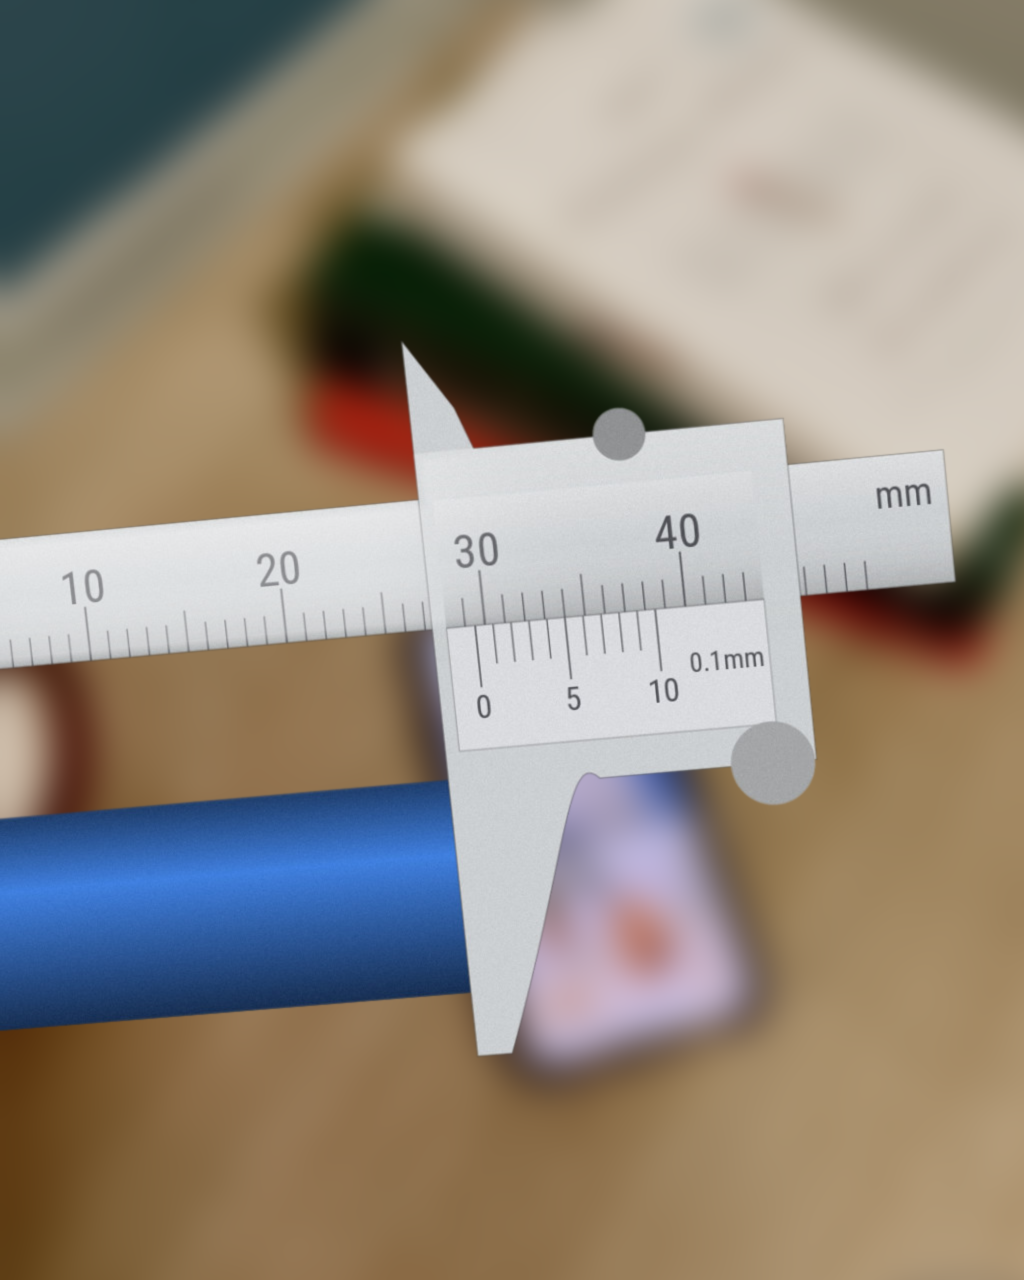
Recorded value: **29.5** mm
